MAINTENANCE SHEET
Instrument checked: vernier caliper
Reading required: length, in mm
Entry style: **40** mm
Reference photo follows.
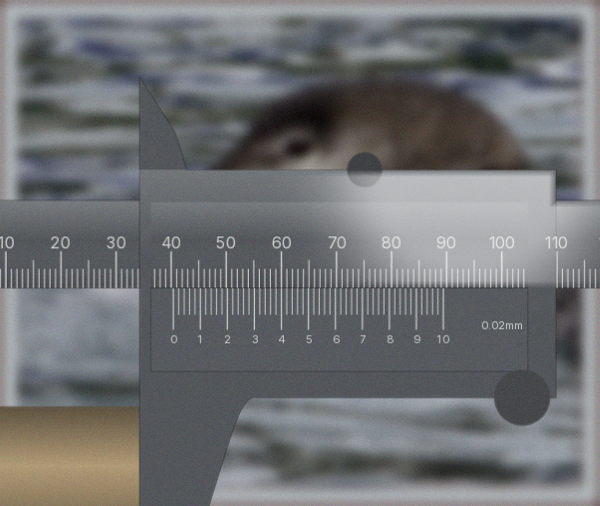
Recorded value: **40.4** mm
